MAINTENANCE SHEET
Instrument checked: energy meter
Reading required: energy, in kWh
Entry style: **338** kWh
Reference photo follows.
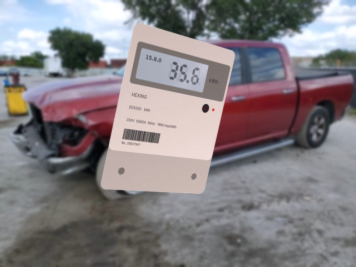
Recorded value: **35.6** kWh
